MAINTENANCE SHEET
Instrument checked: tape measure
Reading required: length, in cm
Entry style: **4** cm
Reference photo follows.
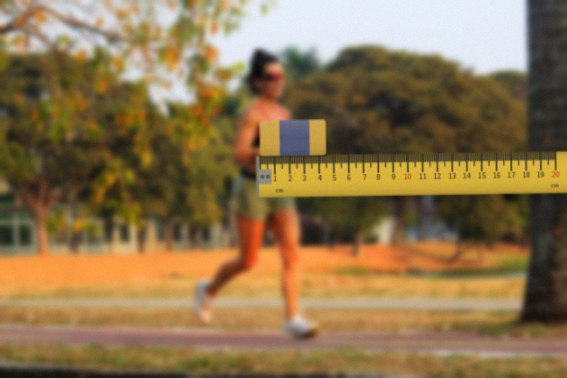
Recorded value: **4.5** cm
